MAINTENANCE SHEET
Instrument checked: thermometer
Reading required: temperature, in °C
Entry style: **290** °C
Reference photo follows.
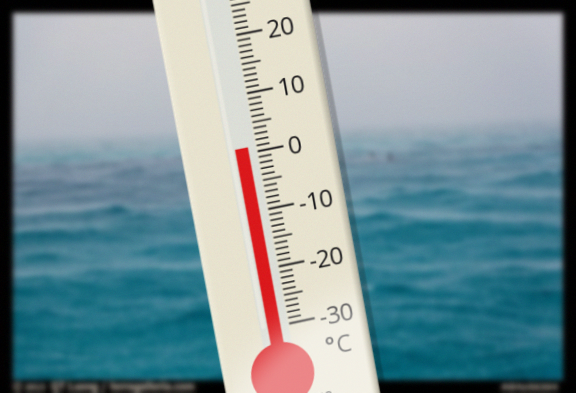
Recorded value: **1** °C
